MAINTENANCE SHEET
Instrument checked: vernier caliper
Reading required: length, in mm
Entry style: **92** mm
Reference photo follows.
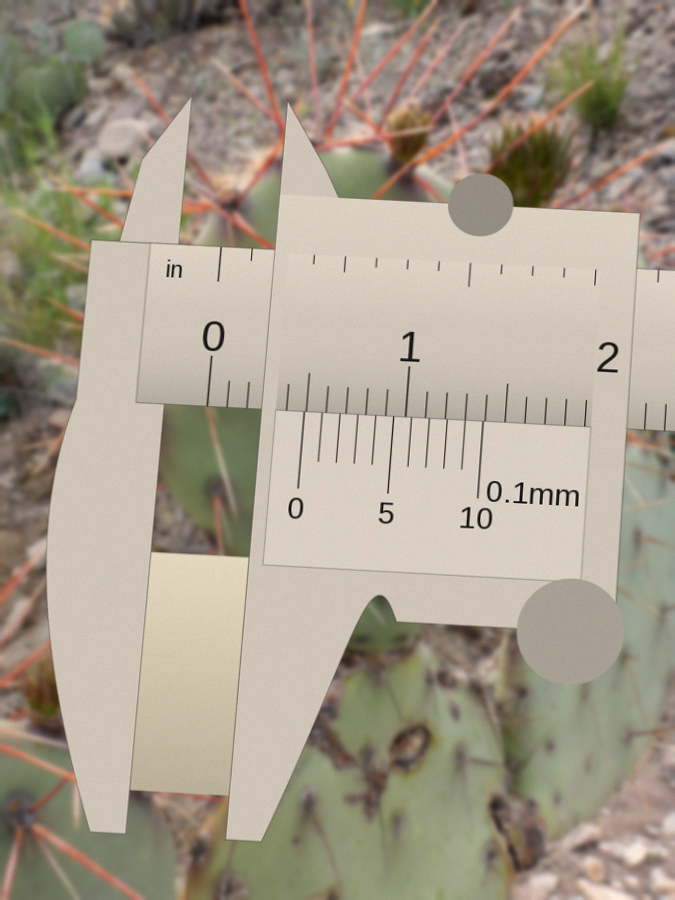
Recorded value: **4.9** mm
